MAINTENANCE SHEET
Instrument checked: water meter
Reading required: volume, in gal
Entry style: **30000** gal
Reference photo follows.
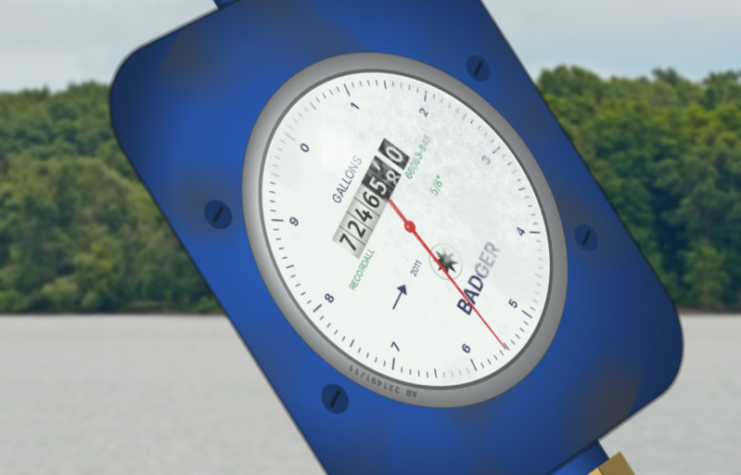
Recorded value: **7246575.5** gal
